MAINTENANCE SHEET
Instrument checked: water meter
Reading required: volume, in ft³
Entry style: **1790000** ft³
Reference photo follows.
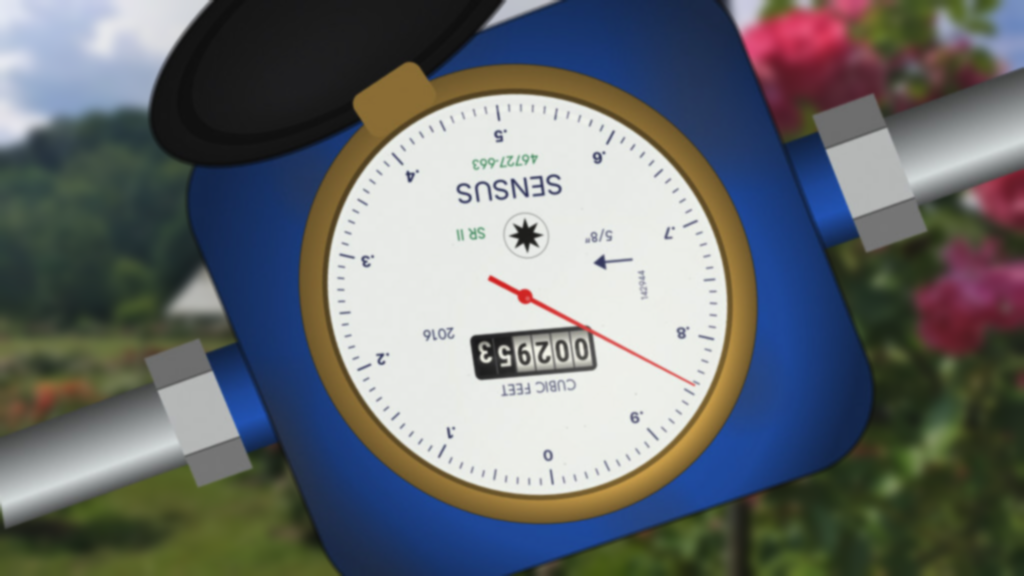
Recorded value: **2952.84** ft³
